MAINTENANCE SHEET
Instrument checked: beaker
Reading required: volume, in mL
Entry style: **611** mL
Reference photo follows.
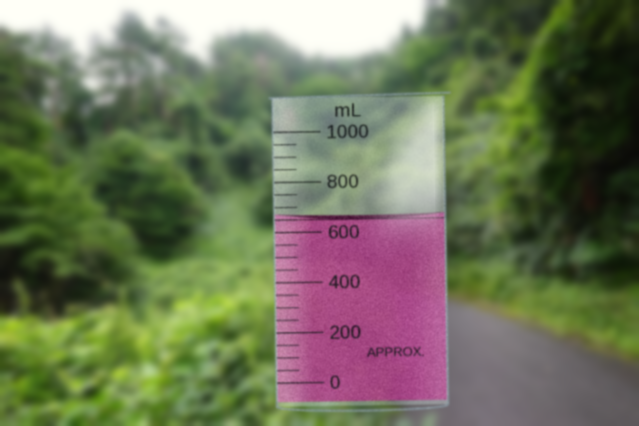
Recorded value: **650** mL
